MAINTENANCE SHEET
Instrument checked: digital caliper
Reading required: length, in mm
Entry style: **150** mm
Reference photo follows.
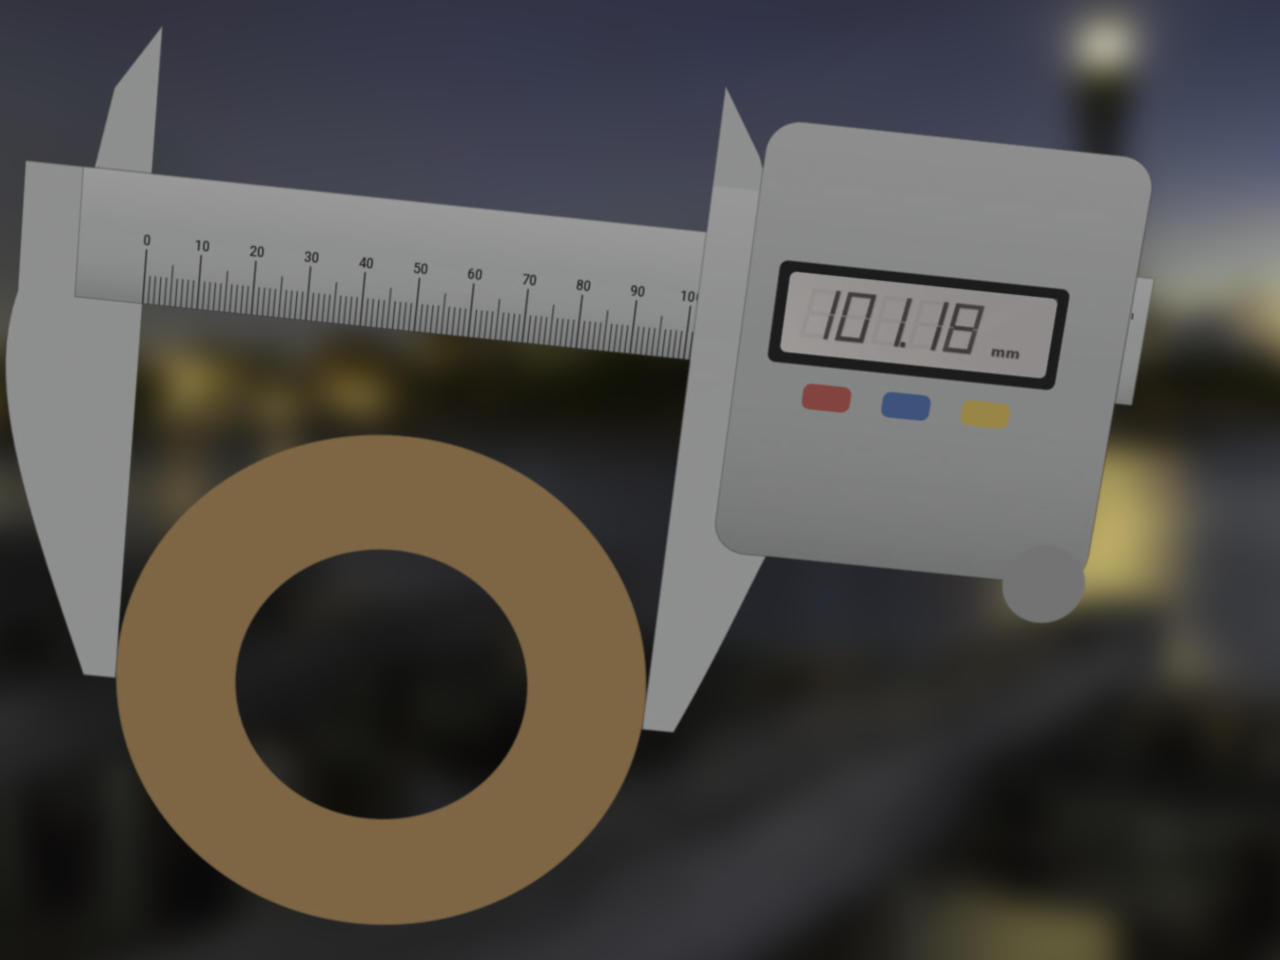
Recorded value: **101.18** mm
